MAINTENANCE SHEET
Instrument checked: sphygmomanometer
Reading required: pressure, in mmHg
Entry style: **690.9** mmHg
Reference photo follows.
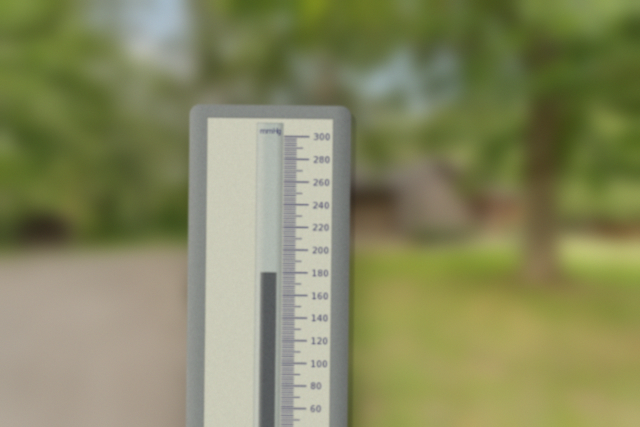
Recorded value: **180** mmHg
